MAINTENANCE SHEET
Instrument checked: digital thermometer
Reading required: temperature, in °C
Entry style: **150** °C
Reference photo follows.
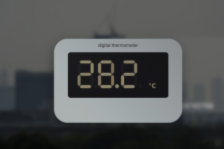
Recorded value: **28.2** °C
